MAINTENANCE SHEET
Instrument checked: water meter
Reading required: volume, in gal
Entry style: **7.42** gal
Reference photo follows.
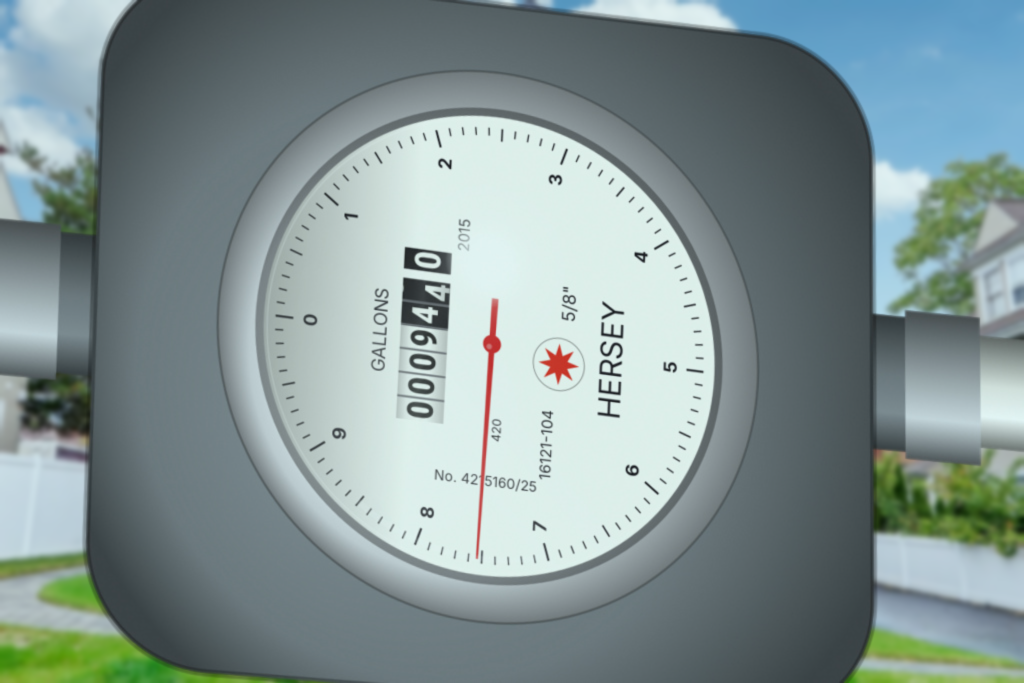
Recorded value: **9437.5** gal
